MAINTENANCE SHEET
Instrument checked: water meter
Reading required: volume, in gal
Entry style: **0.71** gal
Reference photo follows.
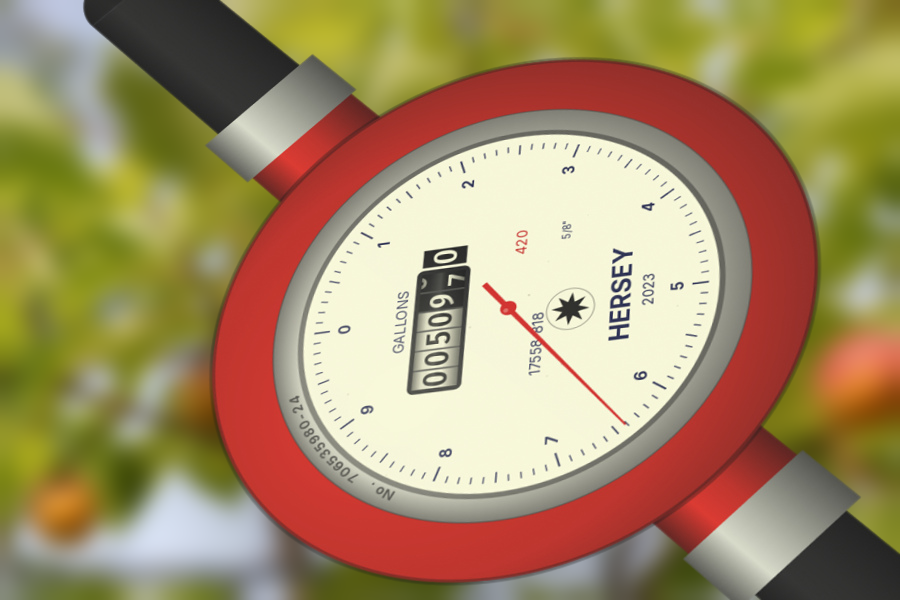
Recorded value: **50966.4** gal
